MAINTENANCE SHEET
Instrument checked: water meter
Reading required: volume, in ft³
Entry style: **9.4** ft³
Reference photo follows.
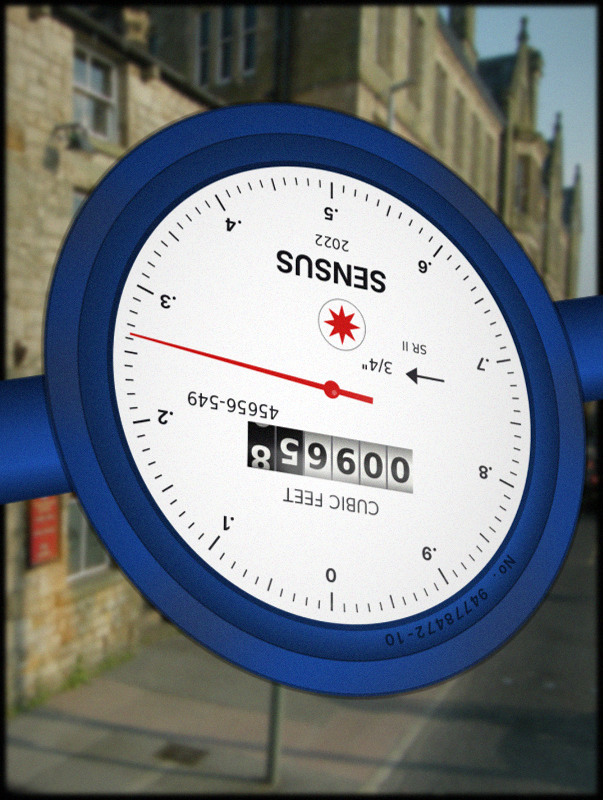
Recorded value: **9658.26** ft³
